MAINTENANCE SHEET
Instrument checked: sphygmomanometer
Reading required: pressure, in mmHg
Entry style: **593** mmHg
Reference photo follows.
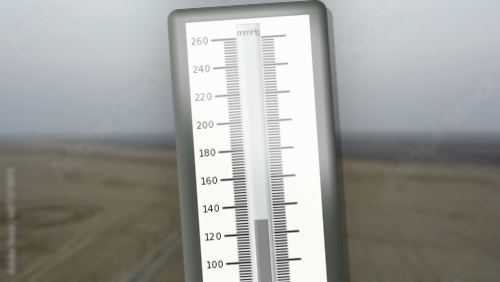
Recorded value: **130** mmHg
